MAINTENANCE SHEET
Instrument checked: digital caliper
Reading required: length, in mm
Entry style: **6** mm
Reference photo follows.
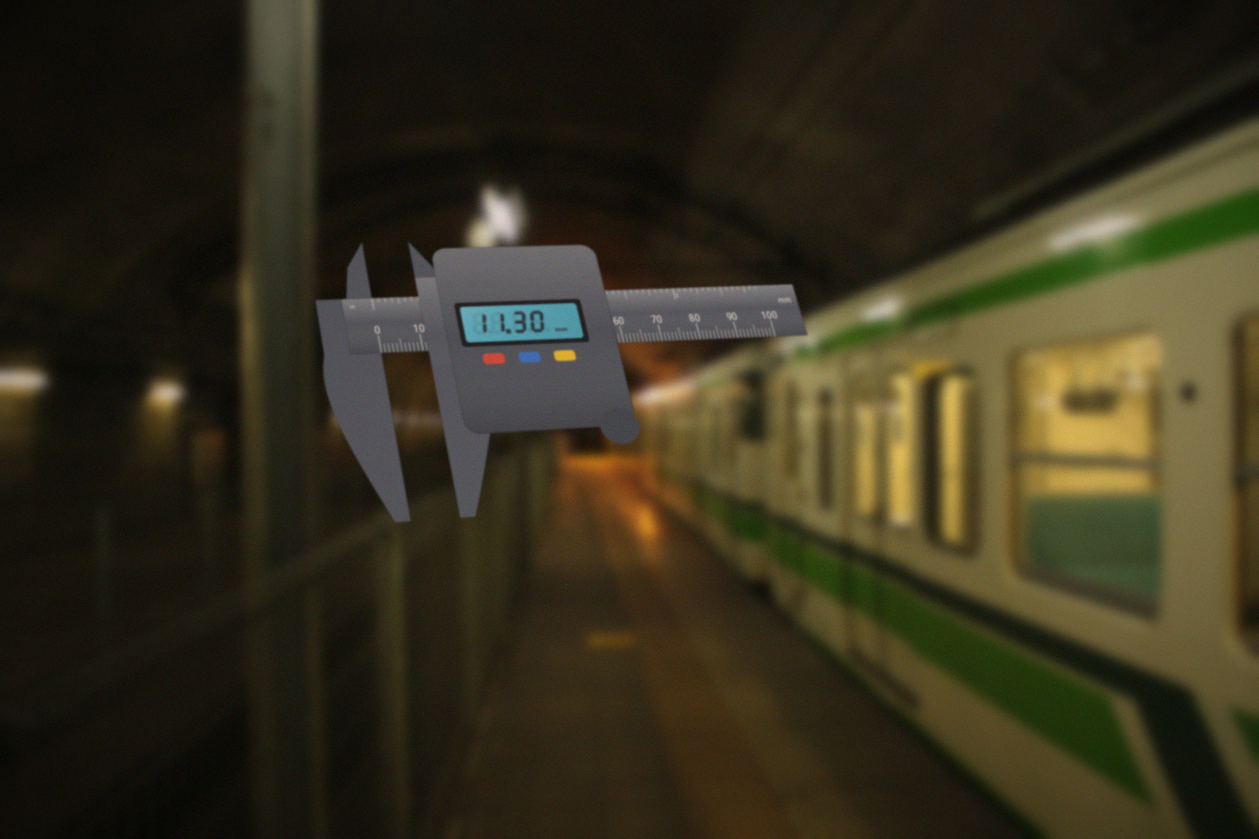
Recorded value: **11.30** mm
